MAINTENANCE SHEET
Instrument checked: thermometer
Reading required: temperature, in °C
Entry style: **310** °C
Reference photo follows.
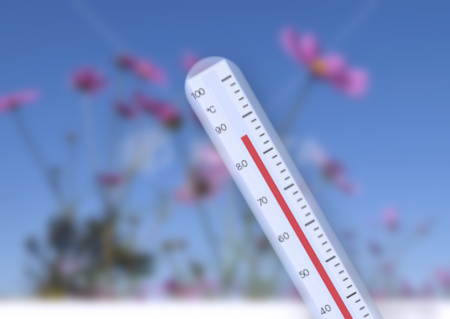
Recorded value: **86** °C
